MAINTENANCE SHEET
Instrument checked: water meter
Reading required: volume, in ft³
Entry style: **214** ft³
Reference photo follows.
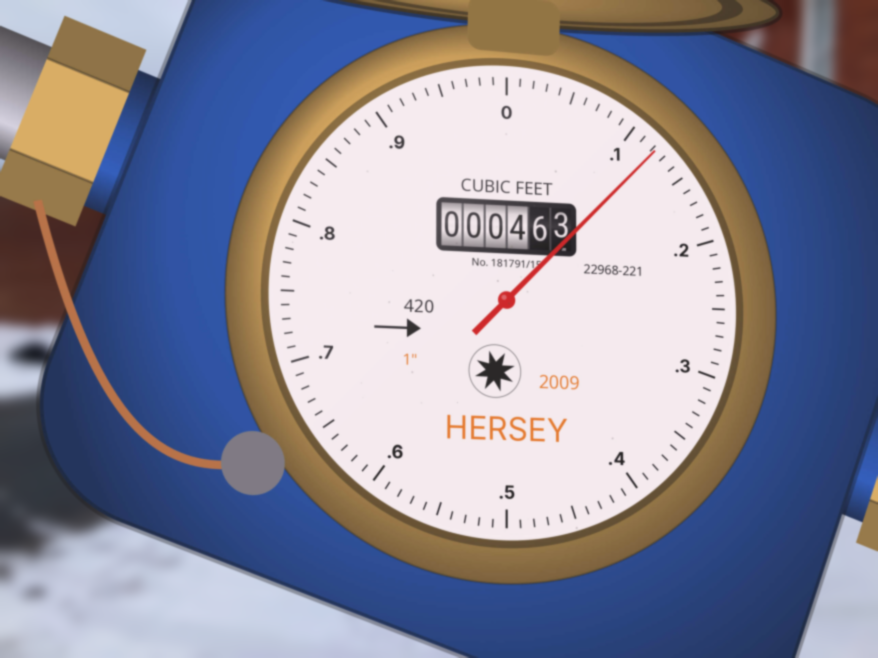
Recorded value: **463.12** ft³
